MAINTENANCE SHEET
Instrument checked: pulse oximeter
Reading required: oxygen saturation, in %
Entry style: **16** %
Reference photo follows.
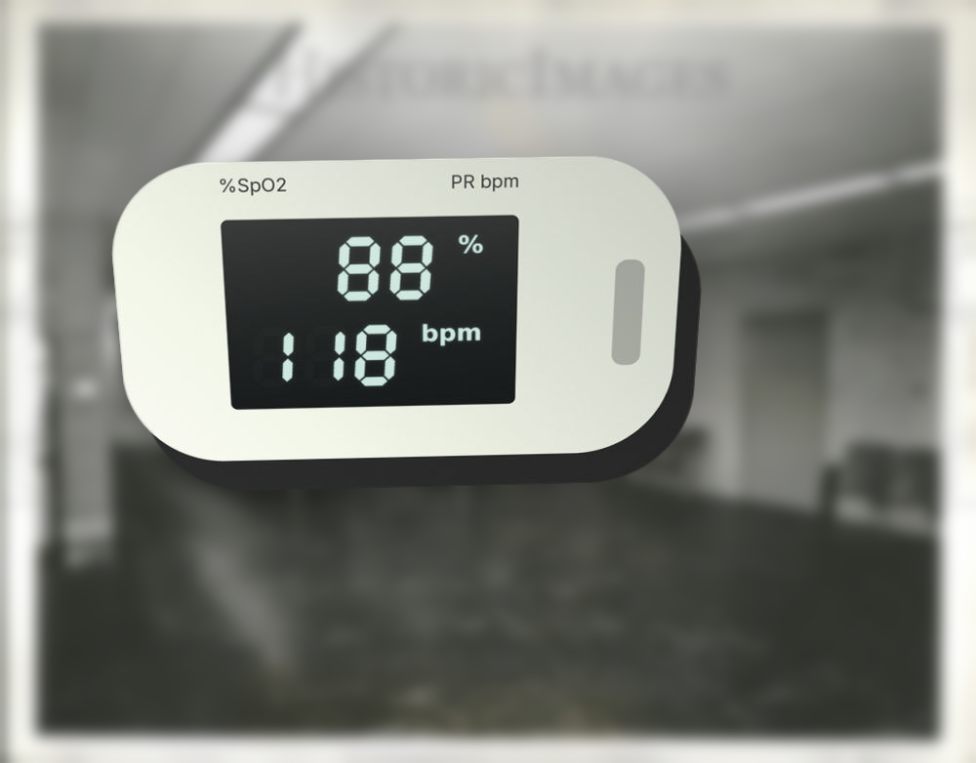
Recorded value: **88** %
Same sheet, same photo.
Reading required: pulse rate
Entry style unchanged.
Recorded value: **118** bpm
